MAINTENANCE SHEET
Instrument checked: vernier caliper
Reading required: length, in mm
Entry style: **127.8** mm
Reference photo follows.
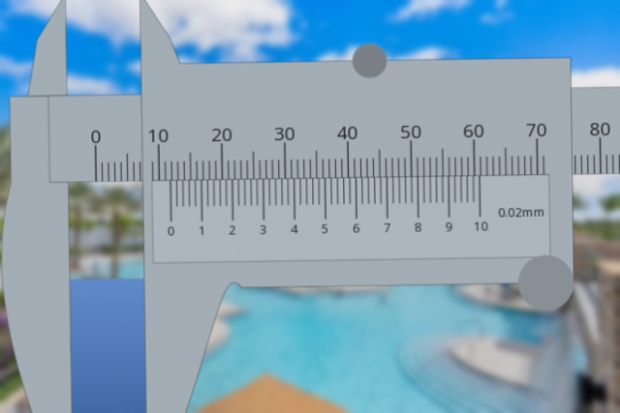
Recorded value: **11.8** mm
